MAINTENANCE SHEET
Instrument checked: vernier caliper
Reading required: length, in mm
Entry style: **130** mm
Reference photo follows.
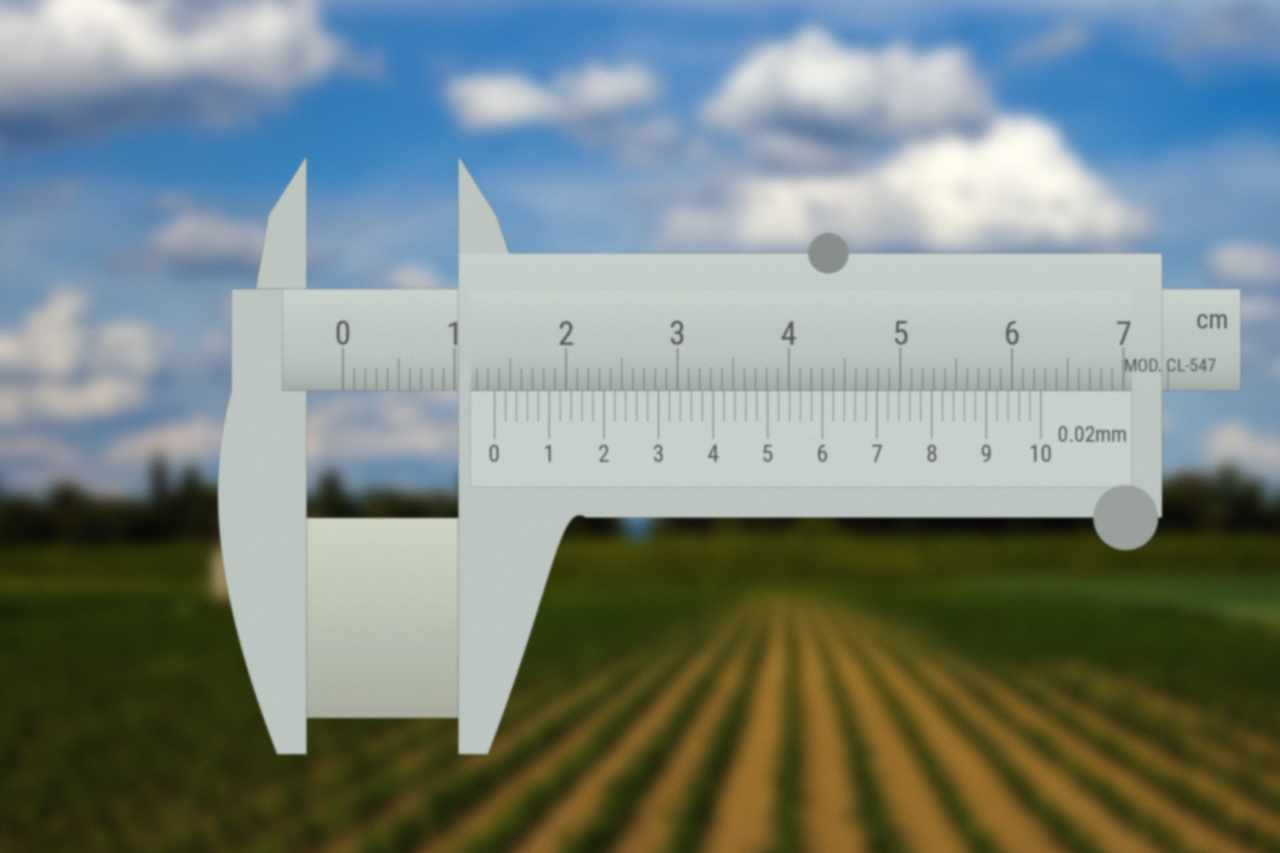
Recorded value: **13.6** mm
